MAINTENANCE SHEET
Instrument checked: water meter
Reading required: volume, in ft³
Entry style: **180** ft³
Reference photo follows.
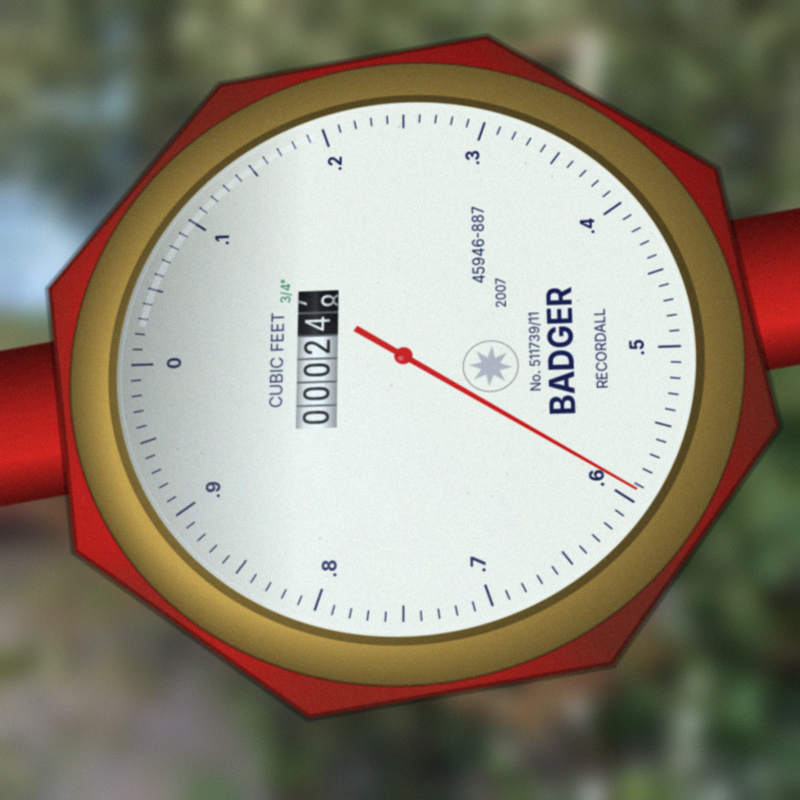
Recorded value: **247.59** ft³
